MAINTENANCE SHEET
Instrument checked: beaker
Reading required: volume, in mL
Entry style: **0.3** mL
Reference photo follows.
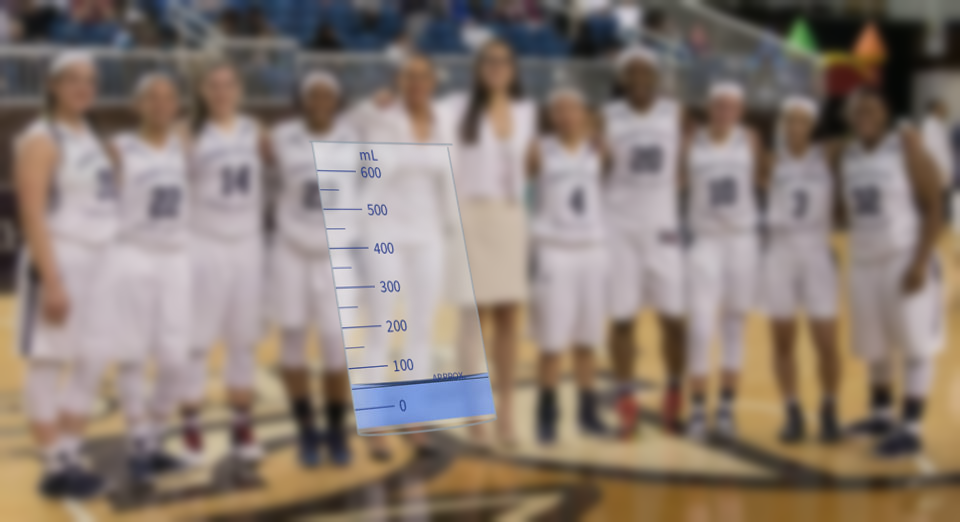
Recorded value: **50** mL
